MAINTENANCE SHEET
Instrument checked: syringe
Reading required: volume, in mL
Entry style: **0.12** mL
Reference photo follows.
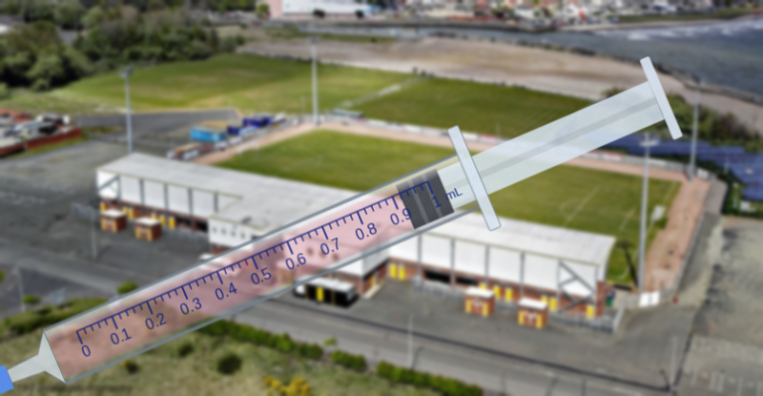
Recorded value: **0.92** mL
